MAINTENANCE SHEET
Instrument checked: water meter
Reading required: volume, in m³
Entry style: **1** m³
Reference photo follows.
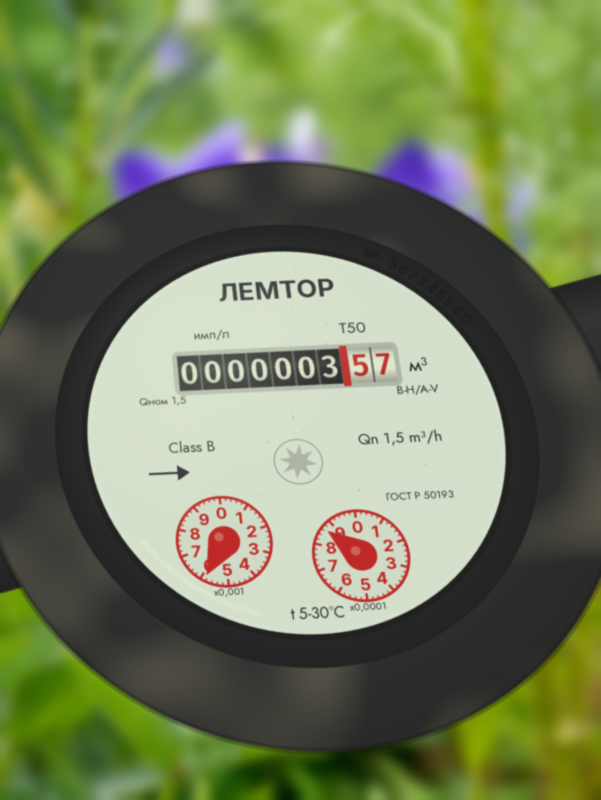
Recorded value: **3.5758** m³
